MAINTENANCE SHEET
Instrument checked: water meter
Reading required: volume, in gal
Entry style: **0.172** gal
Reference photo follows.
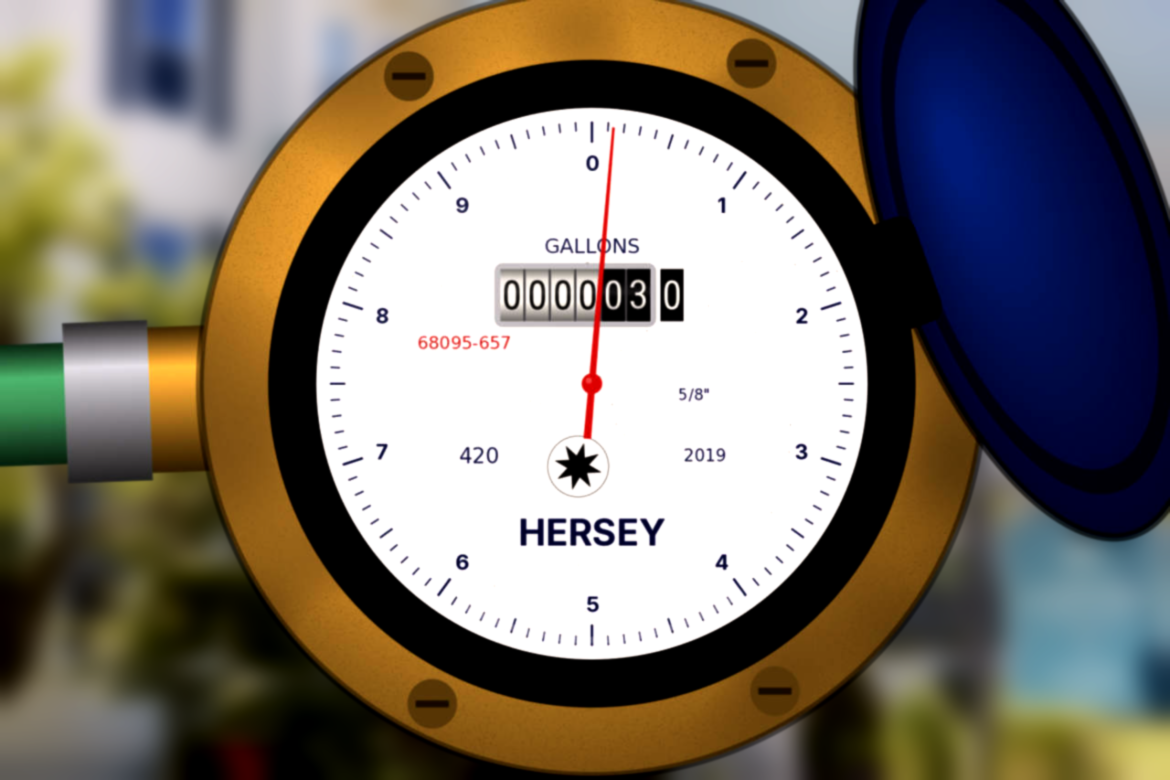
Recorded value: **30.1** gal
